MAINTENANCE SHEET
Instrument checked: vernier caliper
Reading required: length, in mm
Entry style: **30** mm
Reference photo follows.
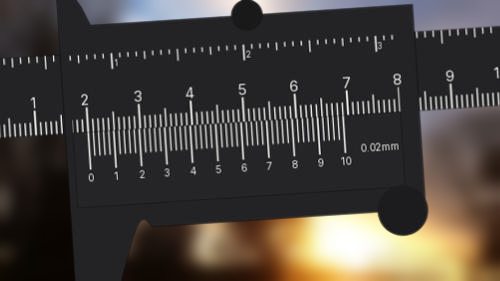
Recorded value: **20.0** mm
